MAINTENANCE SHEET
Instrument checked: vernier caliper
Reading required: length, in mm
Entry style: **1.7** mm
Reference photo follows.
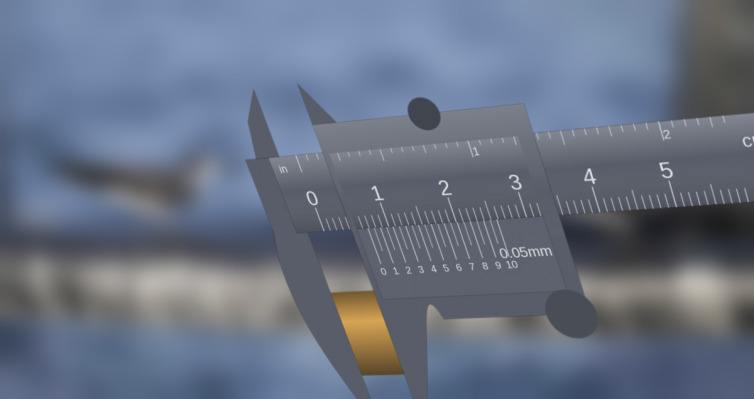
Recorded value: **6.8** mm
